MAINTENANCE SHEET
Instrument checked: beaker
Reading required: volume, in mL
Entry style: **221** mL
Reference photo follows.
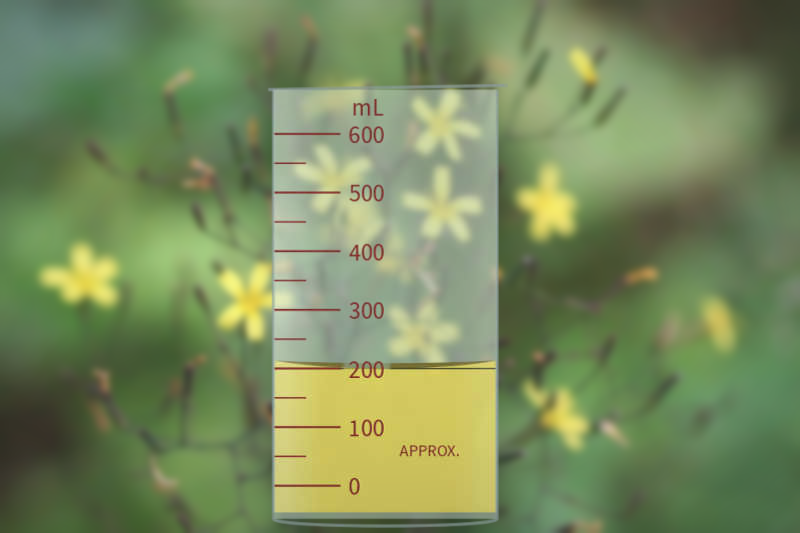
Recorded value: **200** mL
